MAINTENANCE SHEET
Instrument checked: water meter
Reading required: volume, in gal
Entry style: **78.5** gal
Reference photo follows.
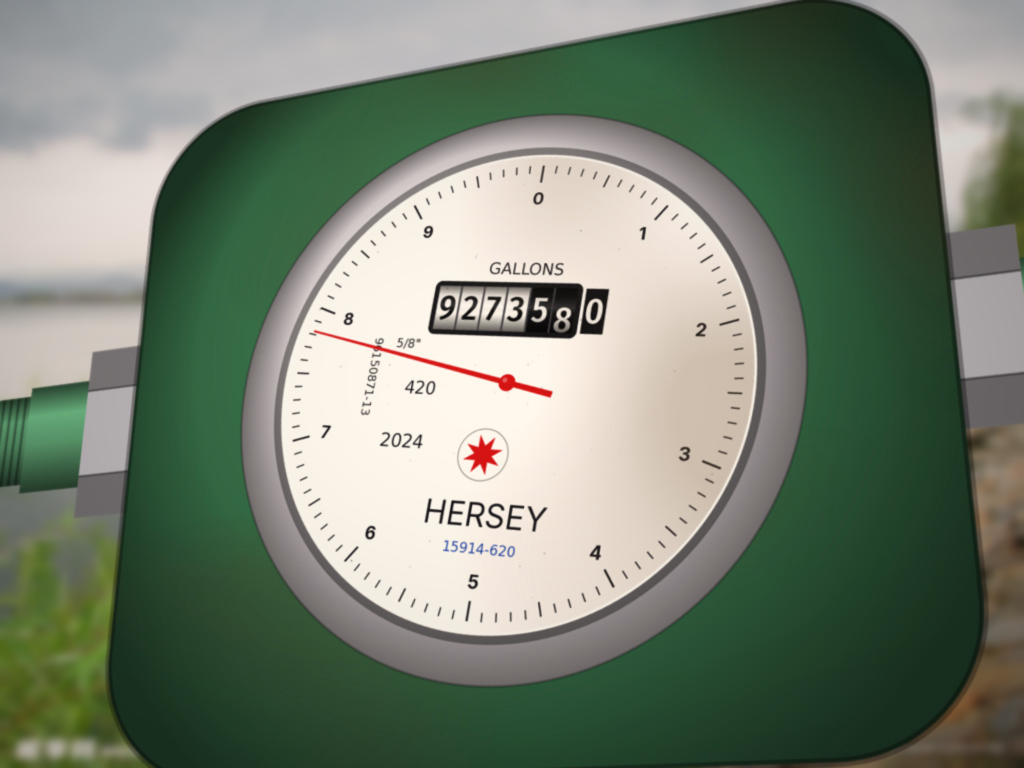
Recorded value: **9273577.8** gal
